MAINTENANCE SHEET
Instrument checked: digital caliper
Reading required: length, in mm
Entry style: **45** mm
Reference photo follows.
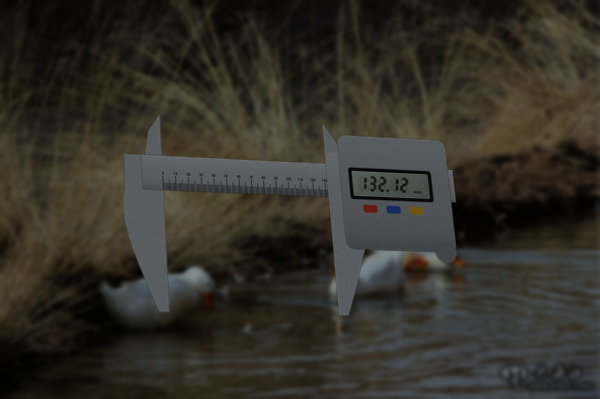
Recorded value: **132.12** mm
